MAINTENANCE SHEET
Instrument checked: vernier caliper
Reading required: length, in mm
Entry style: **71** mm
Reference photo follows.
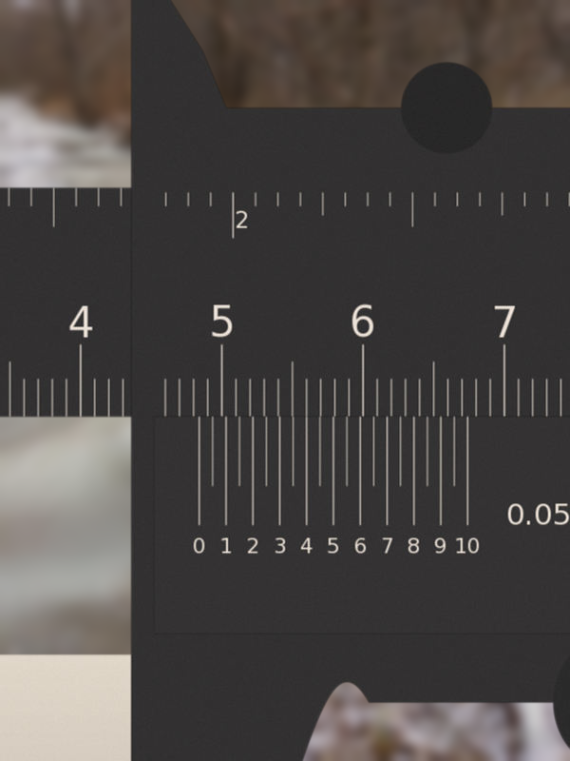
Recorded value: **48.4** mm
